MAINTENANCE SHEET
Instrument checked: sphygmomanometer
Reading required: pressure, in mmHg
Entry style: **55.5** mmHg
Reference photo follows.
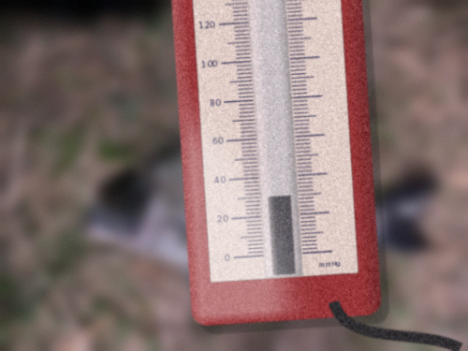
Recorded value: **30** mmHg
